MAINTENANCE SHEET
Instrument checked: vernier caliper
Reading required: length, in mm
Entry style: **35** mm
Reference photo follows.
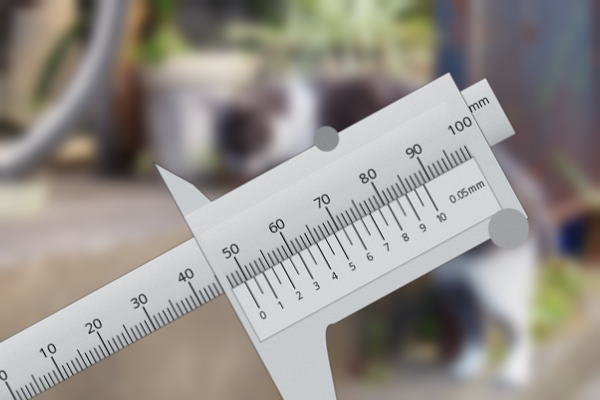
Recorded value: **49.5** mm
